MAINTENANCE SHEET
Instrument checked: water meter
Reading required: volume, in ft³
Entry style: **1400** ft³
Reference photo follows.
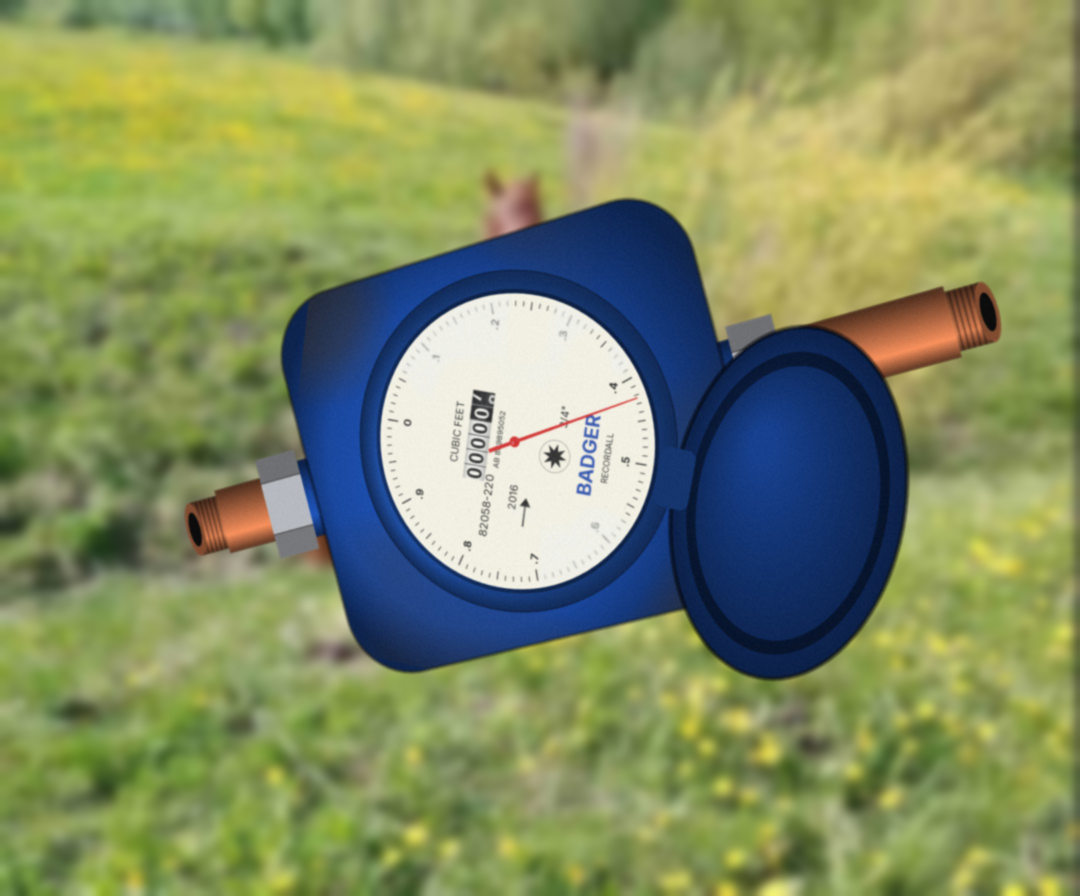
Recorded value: **7.42** ft³
